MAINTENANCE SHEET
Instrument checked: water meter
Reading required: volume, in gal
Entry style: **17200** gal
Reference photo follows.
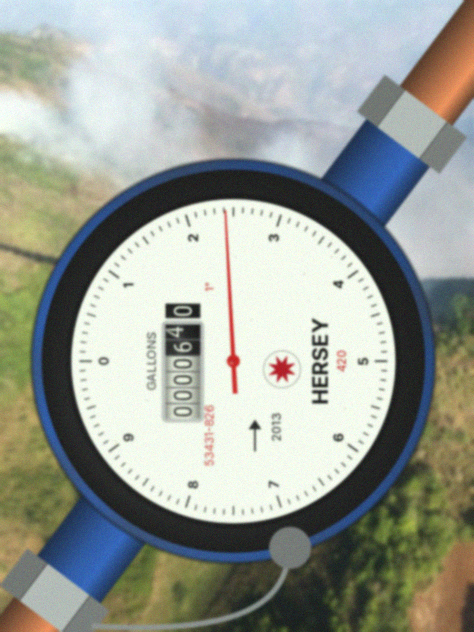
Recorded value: **642.4** gal
